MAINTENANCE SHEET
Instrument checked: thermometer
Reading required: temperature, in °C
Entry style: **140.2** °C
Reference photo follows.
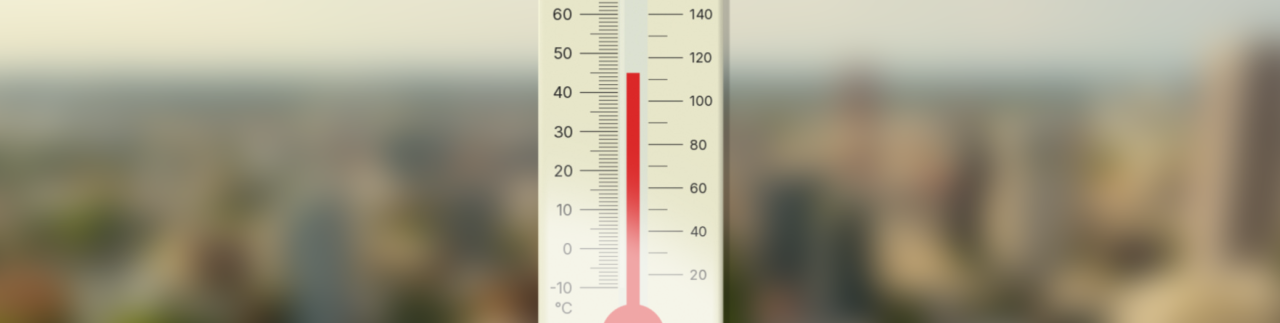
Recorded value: **45** °C
